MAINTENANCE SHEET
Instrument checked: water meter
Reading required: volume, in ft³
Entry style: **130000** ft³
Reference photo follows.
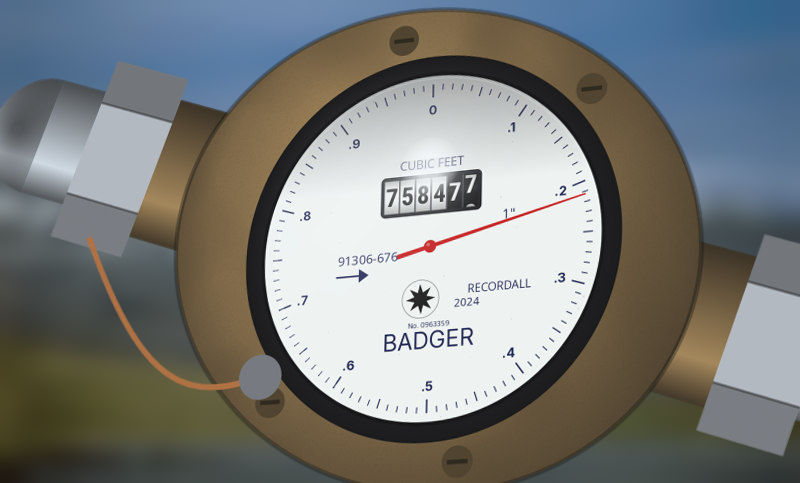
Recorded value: **758477.21** ft³
